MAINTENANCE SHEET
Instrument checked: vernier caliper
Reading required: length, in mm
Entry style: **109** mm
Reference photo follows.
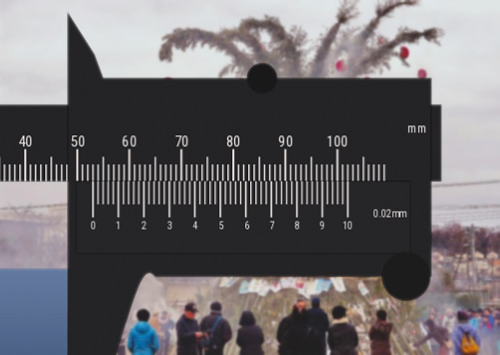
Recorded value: **53.0** mm
